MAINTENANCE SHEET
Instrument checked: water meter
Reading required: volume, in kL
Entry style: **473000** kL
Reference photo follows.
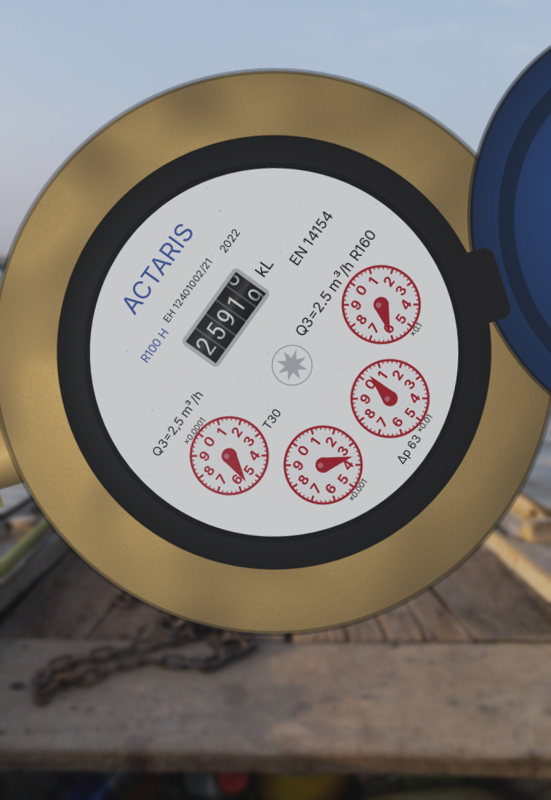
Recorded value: **25918.6035** kL
